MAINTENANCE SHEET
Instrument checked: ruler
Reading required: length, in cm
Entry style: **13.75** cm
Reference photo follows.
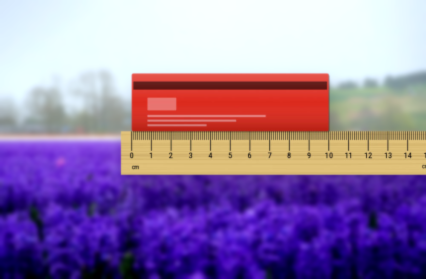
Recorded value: **10** cm
